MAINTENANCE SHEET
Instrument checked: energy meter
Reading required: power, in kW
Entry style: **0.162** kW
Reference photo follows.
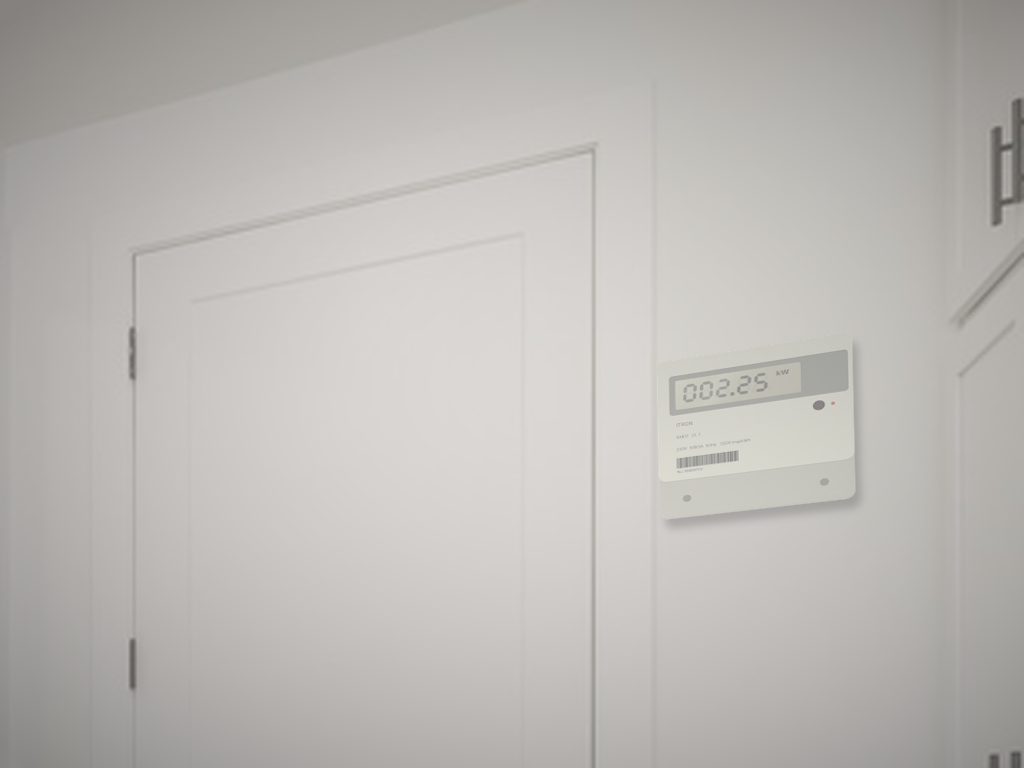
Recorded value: **2.25** kW
